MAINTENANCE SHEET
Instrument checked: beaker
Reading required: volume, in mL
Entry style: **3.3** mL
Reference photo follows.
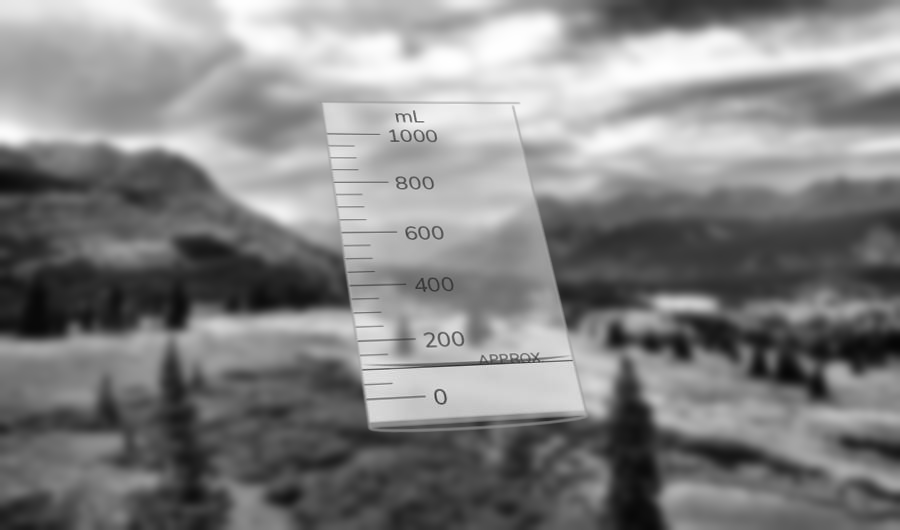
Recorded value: **100** mL
